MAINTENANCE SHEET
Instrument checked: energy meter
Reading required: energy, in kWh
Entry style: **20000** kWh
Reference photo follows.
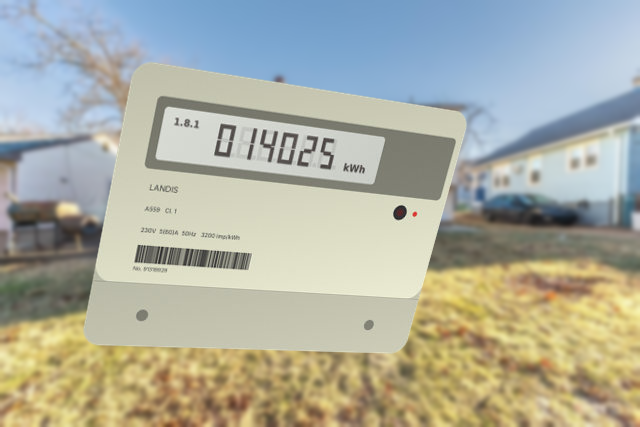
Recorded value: **14025** kWh
